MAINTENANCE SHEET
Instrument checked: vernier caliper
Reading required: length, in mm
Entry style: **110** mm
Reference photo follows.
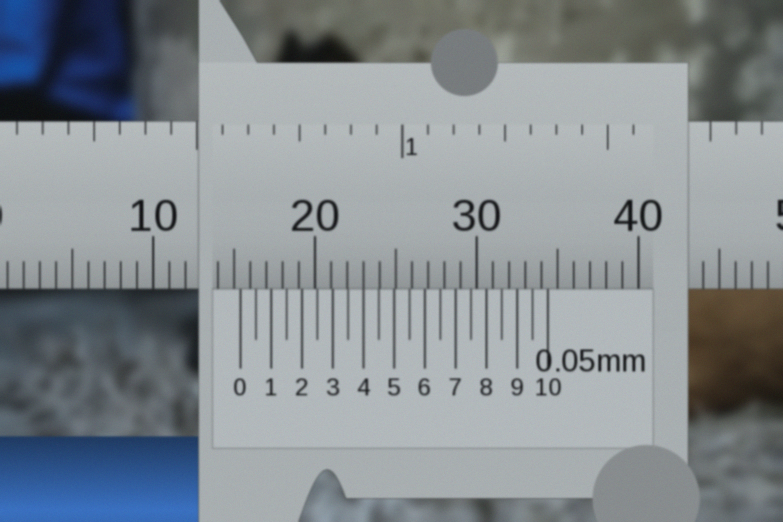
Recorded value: **15.4** mm
